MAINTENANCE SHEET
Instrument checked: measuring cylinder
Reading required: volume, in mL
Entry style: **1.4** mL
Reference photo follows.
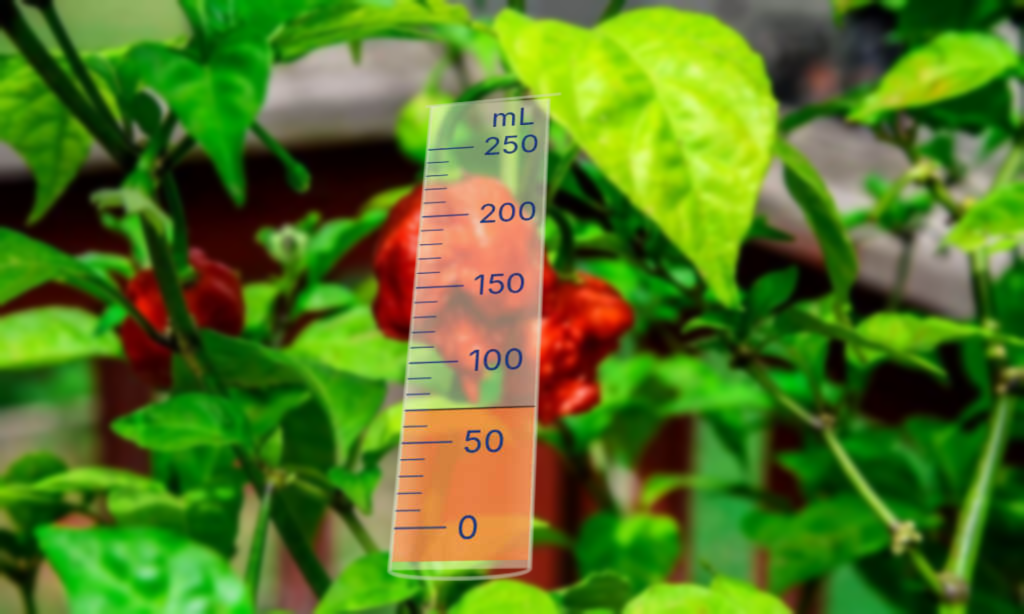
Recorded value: **70** mL
